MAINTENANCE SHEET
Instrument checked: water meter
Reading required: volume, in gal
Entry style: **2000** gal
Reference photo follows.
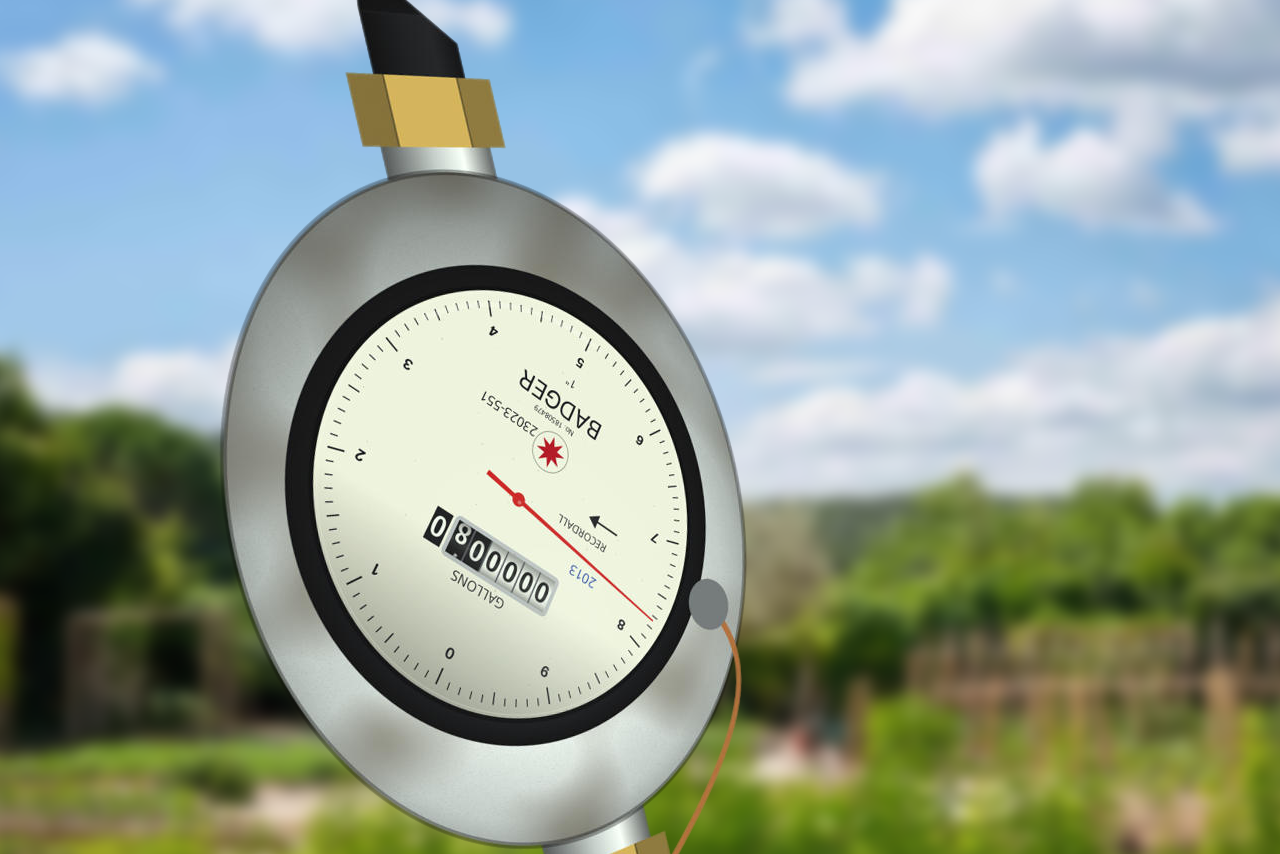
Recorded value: **77.7** gal
